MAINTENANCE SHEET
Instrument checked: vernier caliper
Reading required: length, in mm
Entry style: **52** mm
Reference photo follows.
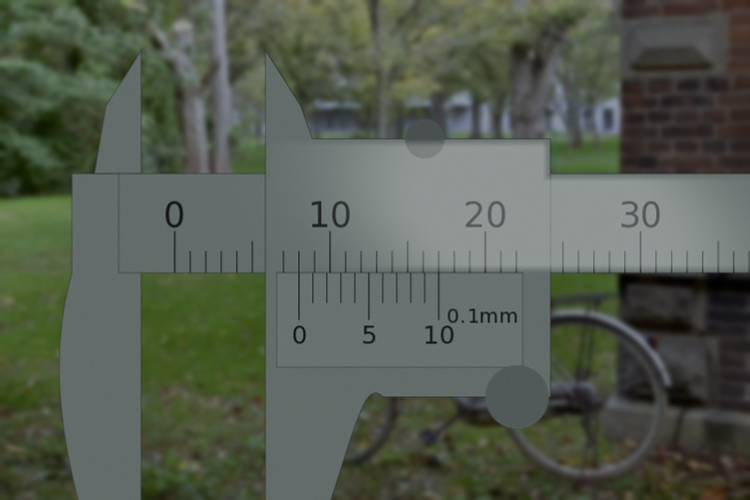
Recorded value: **8.0** mm
